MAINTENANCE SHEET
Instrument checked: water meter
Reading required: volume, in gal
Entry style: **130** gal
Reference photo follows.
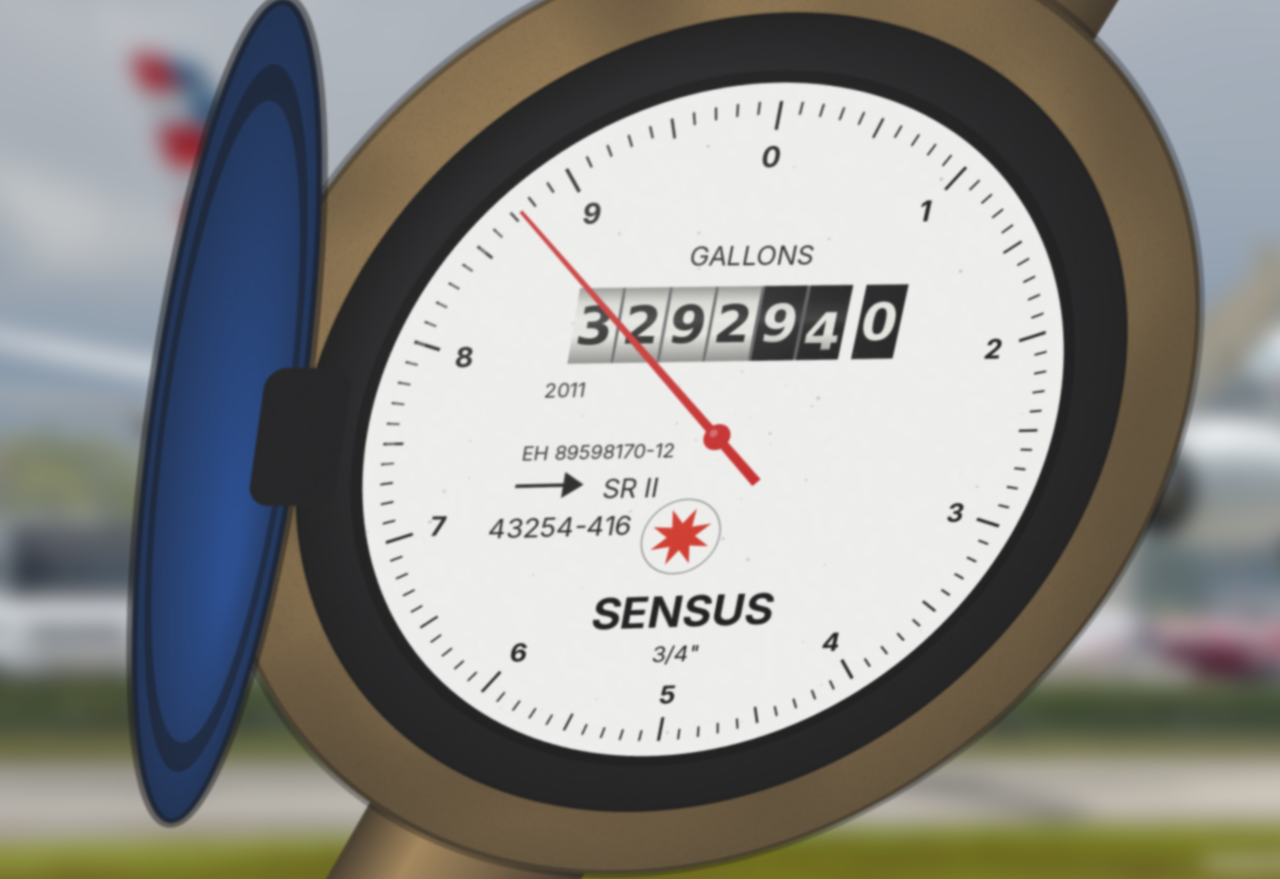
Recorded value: **3292938.7** gal
